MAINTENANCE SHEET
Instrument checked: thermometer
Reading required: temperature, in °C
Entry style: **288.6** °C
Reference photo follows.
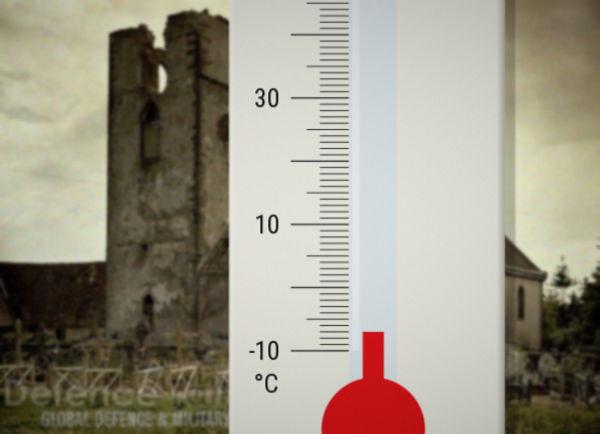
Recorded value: **-7** °C
